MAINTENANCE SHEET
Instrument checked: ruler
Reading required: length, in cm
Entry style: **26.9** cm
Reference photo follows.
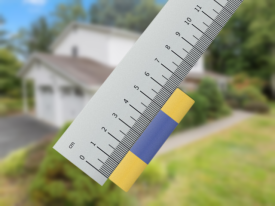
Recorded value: **6.5** cm
